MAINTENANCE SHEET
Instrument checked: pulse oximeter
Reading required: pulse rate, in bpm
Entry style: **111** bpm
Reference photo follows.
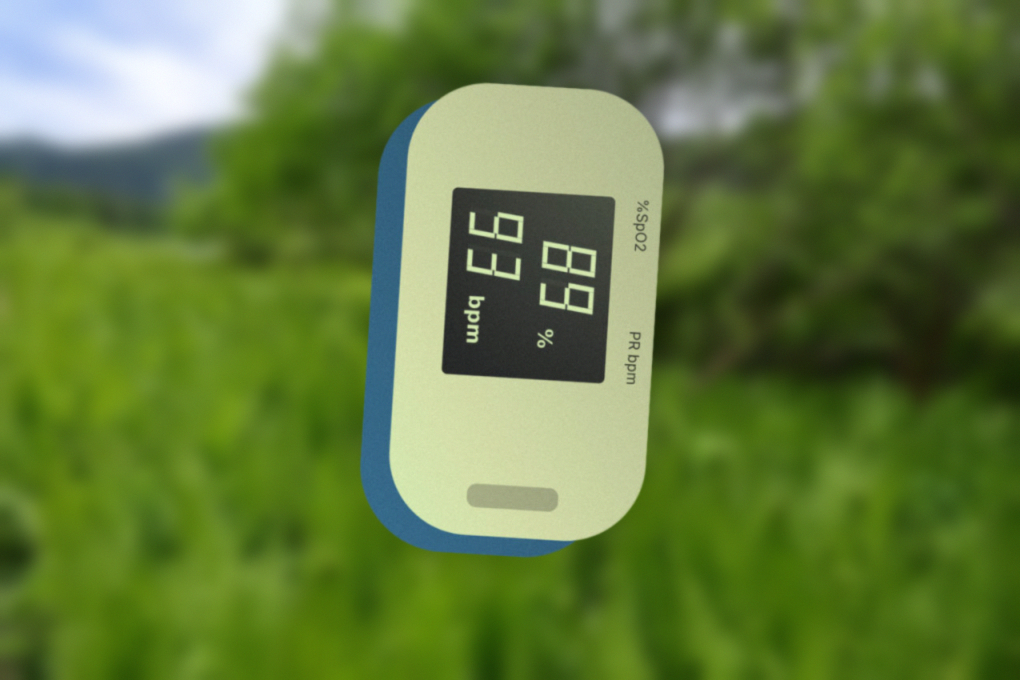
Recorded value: **93** bpm
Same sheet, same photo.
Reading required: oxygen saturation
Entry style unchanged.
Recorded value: **89** %
